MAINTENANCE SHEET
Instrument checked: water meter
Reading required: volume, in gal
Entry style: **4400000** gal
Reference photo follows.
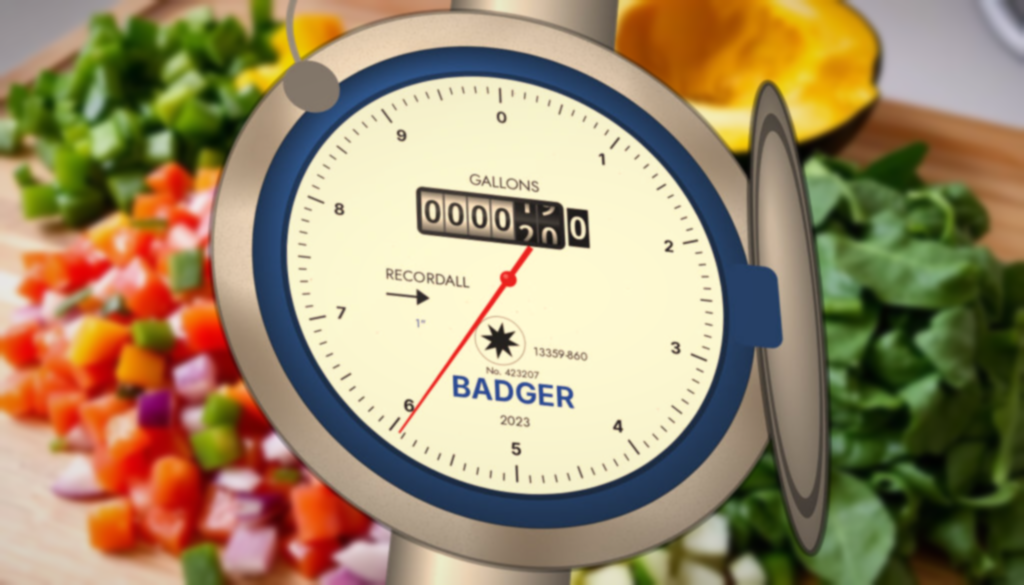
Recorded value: **195.9** gal
